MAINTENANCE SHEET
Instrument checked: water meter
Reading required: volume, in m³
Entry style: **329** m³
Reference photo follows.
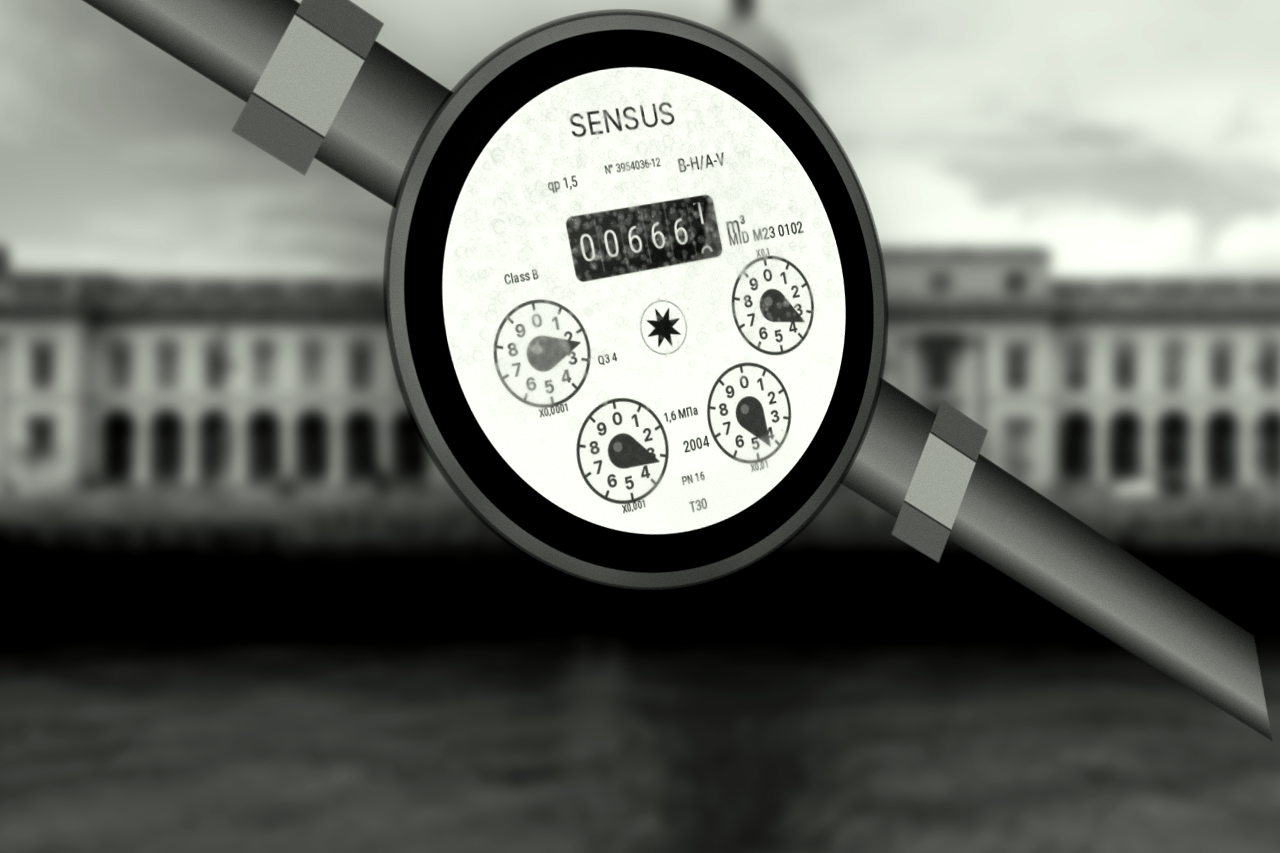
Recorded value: **6661.3432** m³
